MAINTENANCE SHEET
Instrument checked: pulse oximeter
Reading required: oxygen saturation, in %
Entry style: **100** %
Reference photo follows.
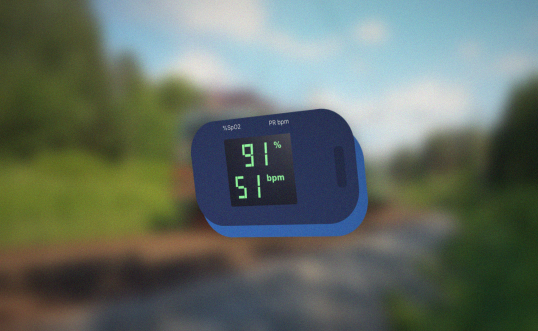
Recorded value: **91** %
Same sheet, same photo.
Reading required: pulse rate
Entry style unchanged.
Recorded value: **51** bpm
